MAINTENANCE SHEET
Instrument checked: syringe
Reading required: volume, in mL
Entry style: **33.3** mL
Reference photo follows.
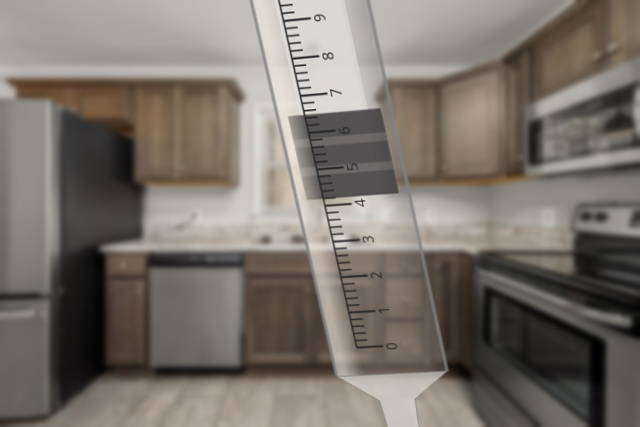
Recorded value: **4.2** mL
